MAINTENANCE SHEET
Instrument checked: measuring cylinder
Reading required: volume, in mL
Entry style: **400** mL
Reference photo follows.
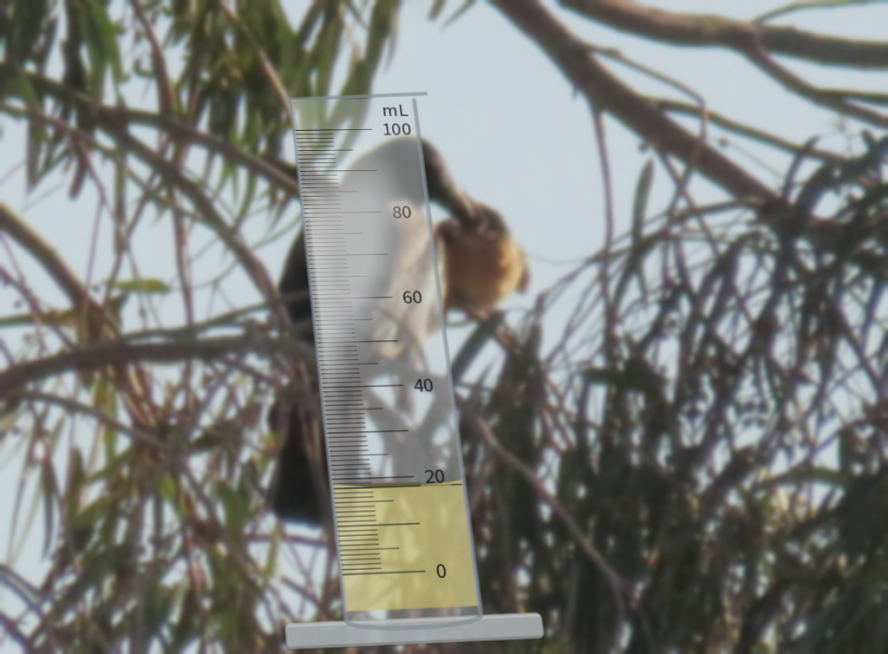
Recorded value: **18** mL
